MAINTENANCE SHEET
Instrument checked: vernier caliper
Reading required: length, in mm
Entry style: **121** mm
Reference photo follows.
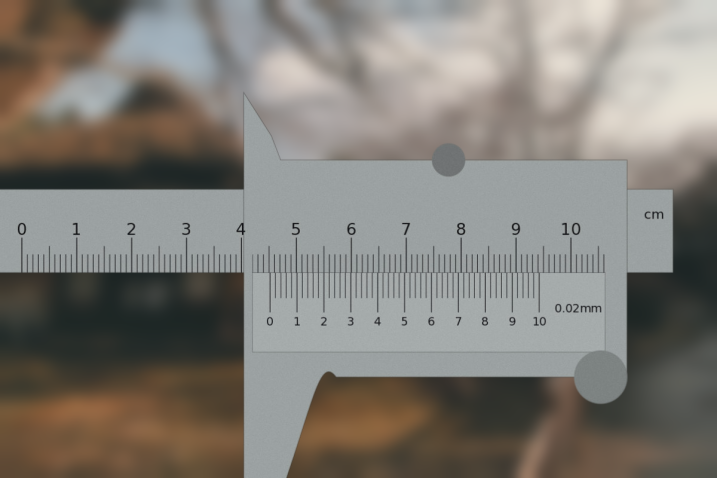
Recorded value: **45.2** mm
